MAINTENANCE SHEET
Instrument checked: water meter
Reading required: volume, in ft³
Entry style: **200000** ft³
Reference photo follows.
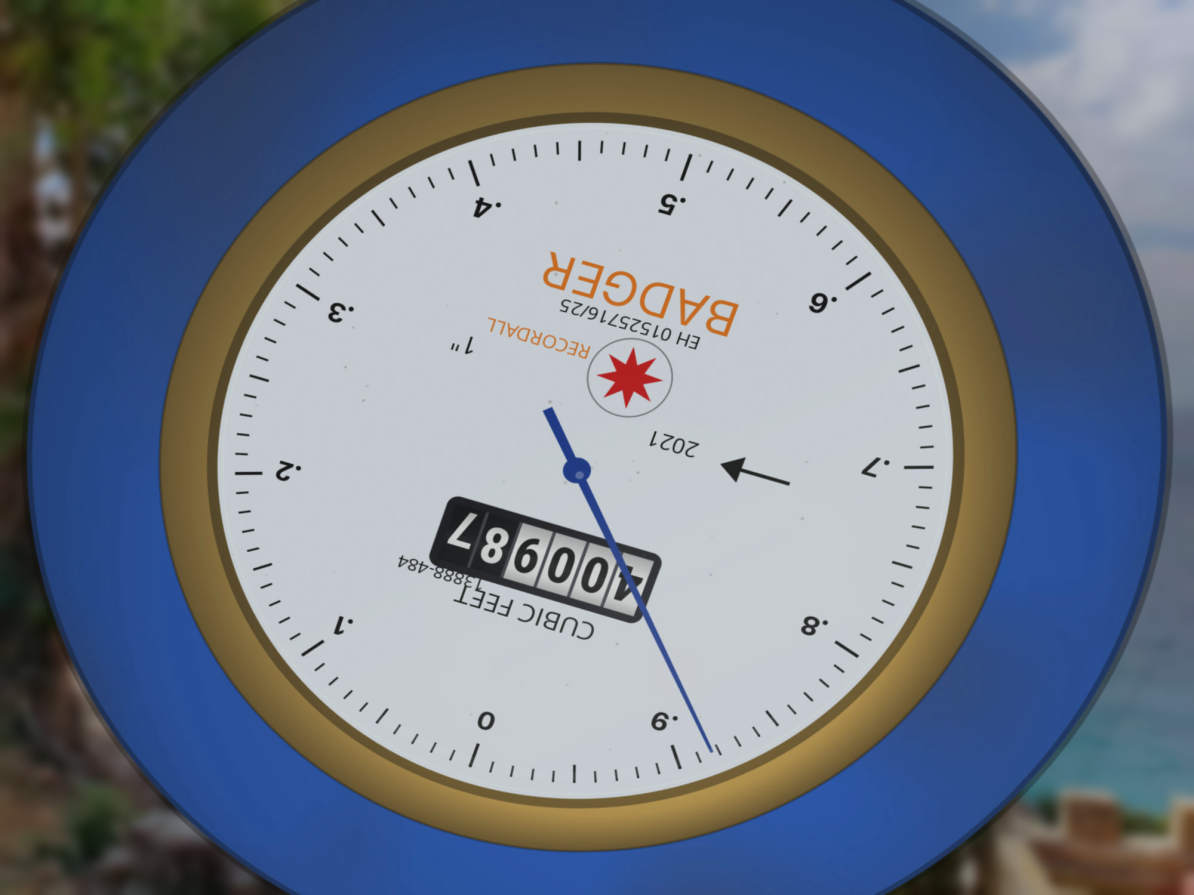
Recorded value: **400986.88** ft³
